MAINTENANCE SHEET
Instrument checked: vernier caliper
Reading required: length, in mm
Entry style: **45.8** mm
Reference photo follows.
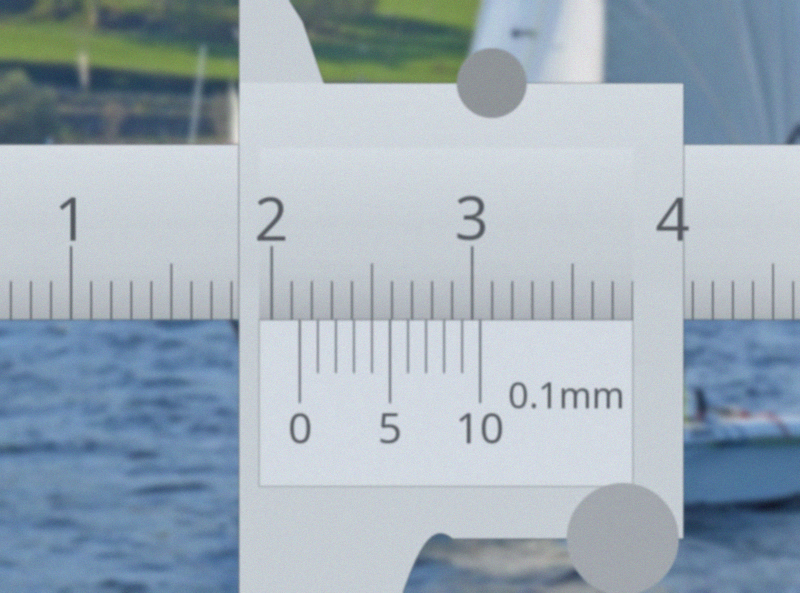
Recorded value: **21.4** mm
